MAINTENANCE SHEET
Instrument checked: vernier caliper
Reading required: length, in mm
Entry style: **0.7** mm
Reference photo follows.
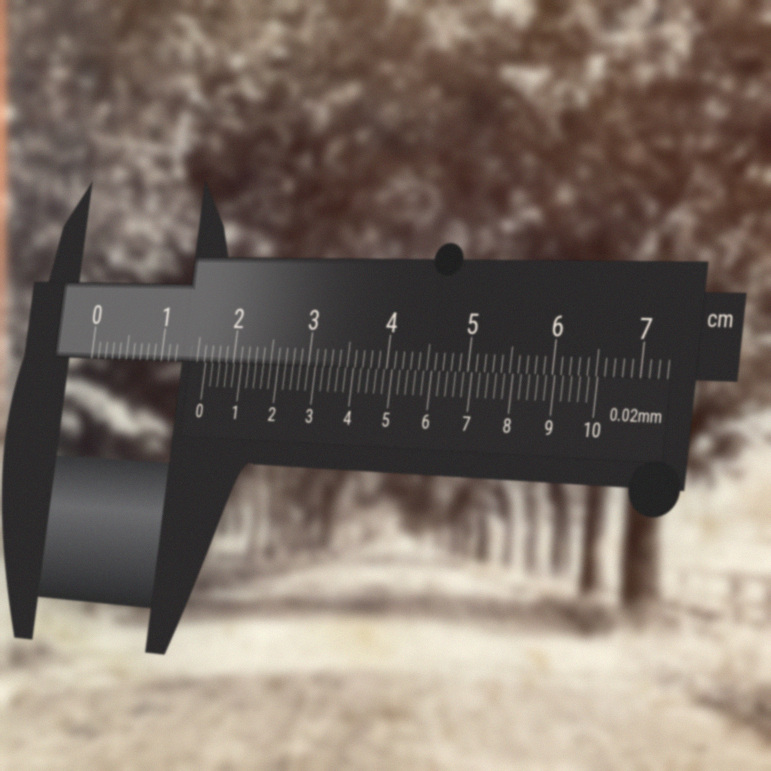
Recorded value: **16.2** mm
